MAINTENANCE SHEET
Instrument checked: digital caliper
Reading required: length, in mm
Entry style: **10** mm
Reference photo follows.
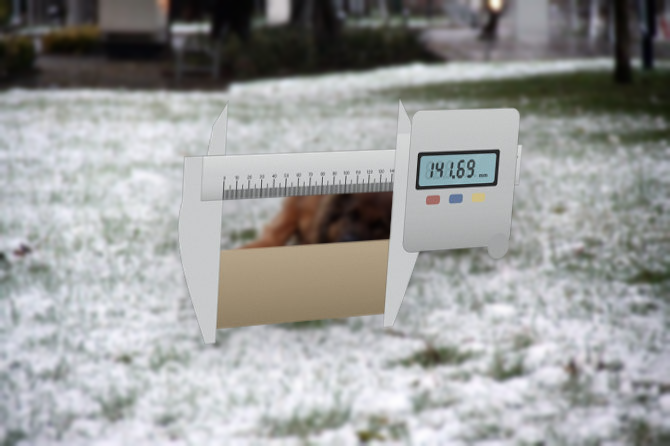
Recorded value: **141.69** mm
